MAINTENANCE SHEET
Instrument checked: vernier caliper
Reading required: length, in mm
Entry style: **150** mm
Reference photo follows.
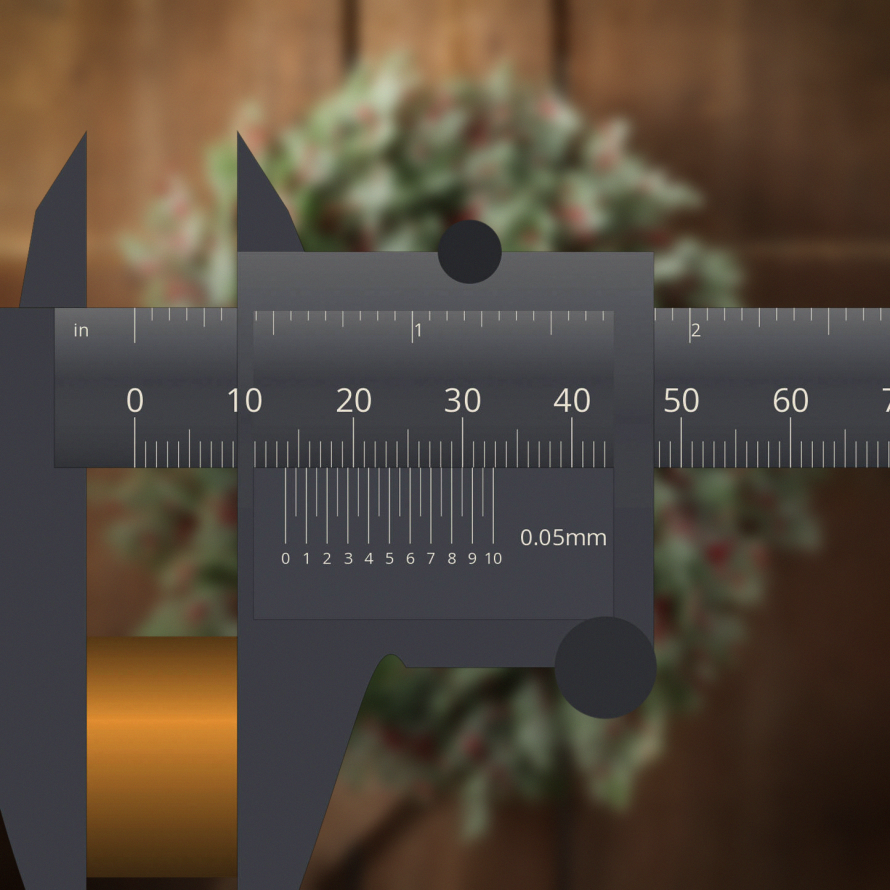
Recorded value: **13.8** mm
